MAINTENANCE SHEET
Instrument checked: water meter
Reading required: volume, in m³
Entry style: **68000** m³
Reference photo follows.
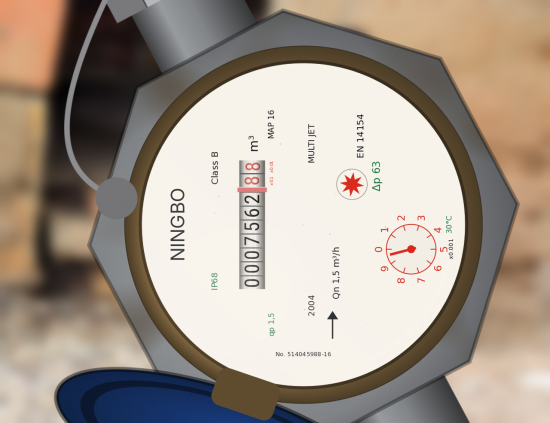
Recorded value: **7562.879** m³
